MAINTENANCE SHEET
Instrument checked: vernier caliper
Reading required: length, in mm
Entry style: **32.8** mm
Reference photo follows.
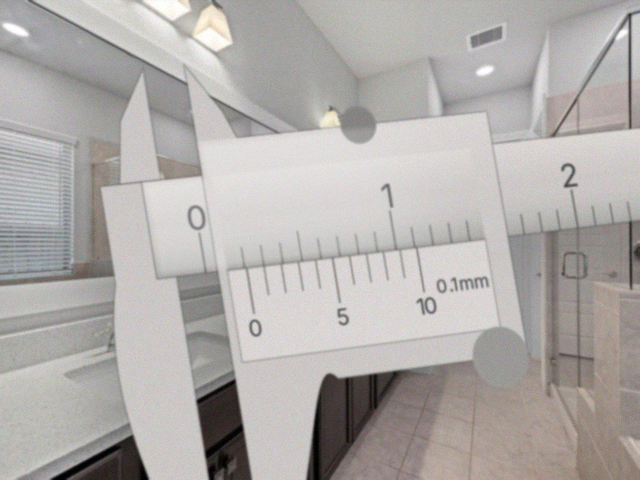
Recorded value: **2.1** mm
